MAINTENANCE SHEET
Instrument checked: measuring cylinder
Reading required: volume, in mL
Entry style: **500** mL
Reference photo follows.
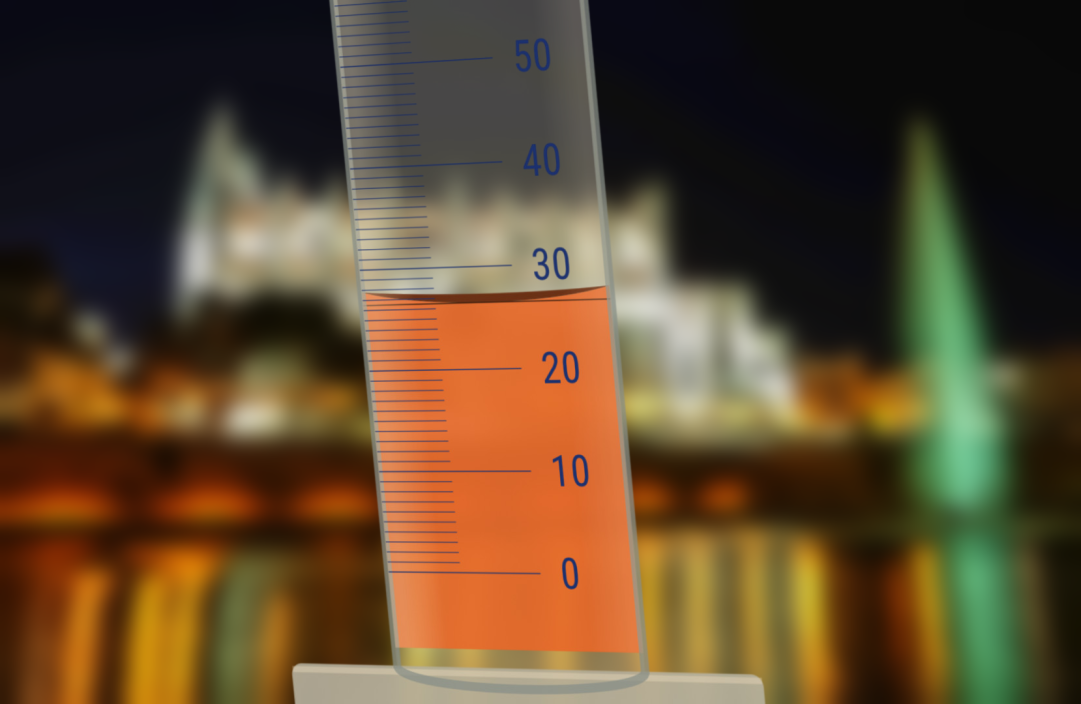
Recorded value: **26.5** mL
